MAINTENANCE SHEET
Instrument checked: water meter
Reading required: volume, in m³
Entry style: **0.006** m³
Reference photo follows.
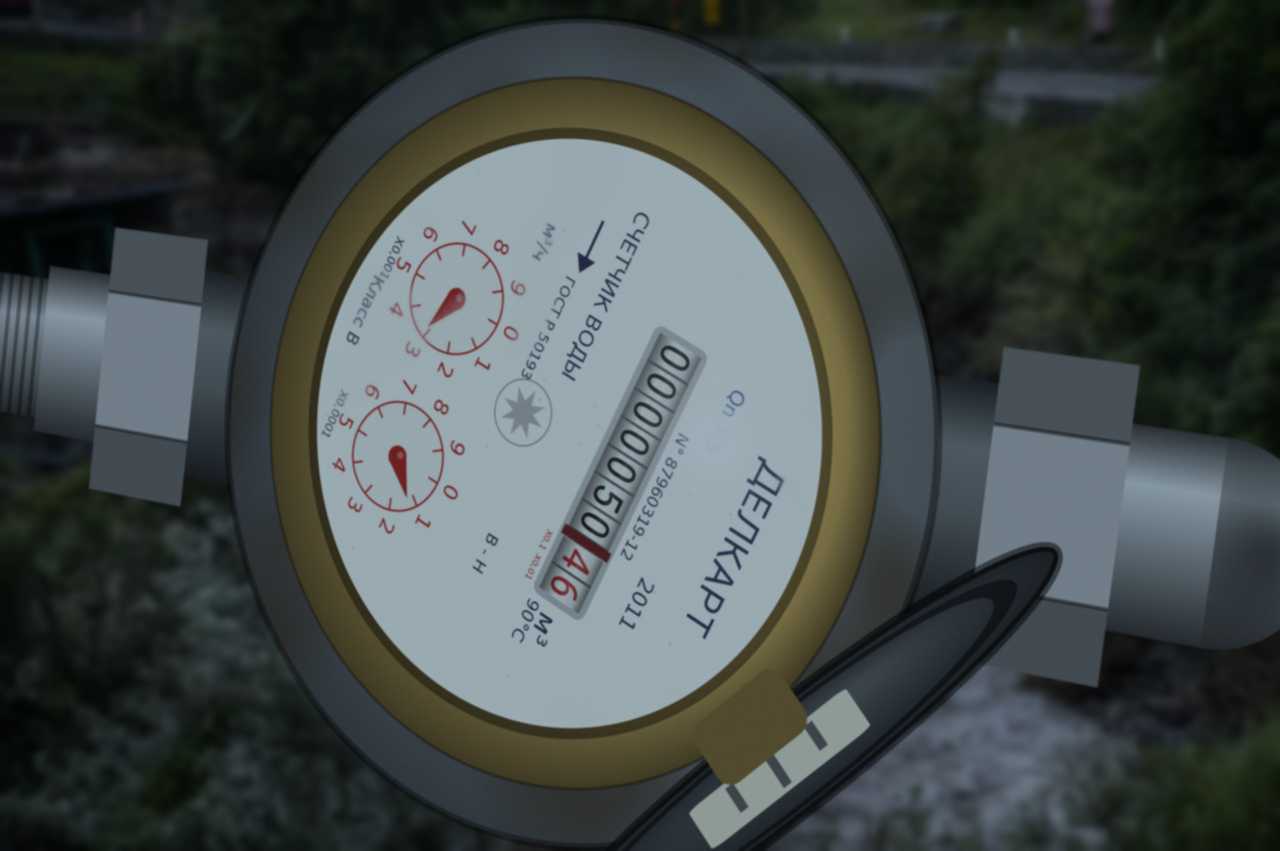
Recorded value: **50.4631** m³
